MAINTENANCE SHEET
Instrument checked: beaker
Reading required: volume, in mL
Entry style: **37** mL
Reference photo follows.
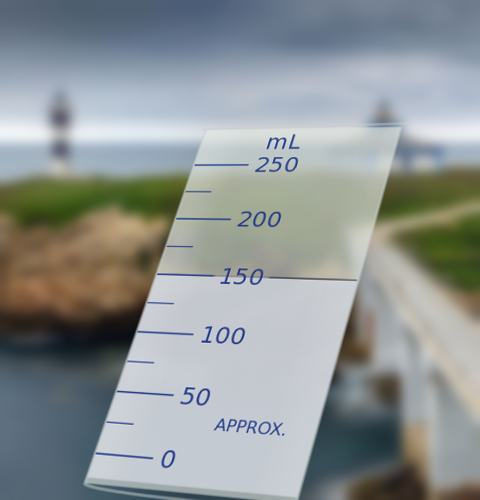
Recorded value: **150** mL
